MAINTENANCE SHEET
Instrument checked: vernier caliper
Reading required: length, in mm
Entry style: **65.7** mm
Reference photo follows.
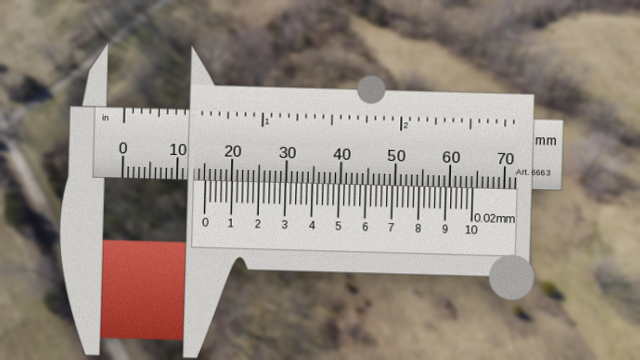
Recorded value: **15.2** mm
